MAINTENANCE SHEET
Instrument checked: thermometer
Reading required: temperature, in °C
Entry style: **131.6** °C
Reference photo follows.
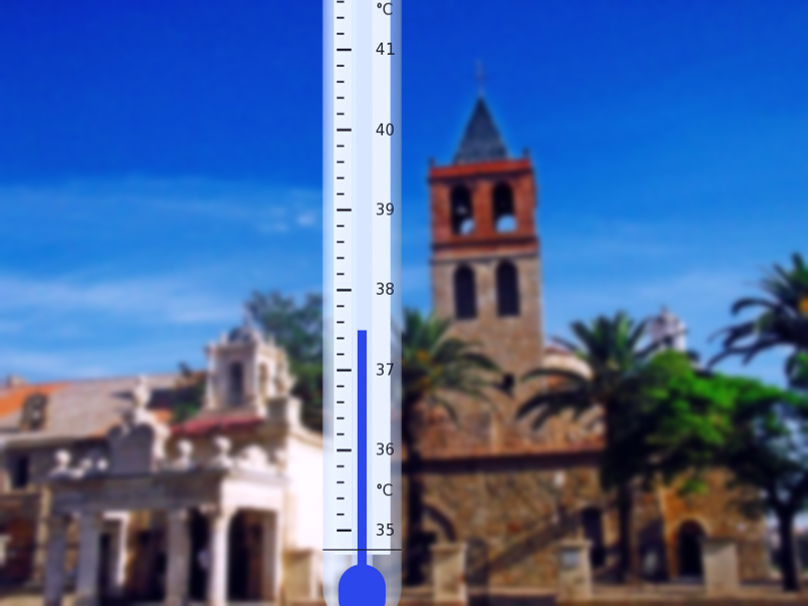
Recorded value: **37.5** °C
